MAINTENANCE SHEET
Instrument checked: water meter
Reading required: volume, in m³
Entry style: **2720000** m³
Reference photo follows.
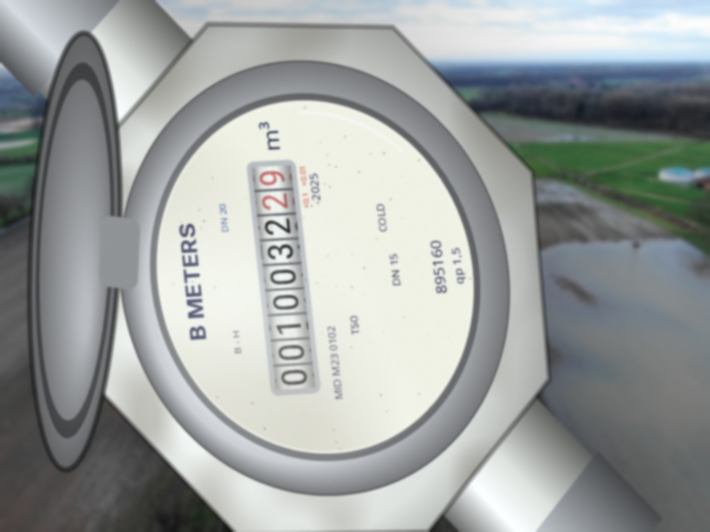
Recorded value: **10032.29** m³
